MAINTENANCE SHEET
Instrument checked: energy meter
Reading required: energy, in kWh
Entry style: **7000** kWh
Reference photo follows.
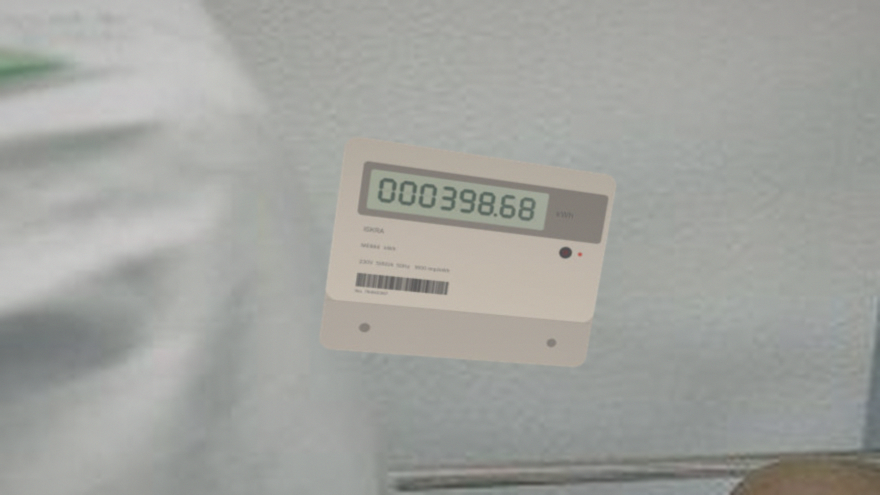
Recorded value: **398.68** kWh
